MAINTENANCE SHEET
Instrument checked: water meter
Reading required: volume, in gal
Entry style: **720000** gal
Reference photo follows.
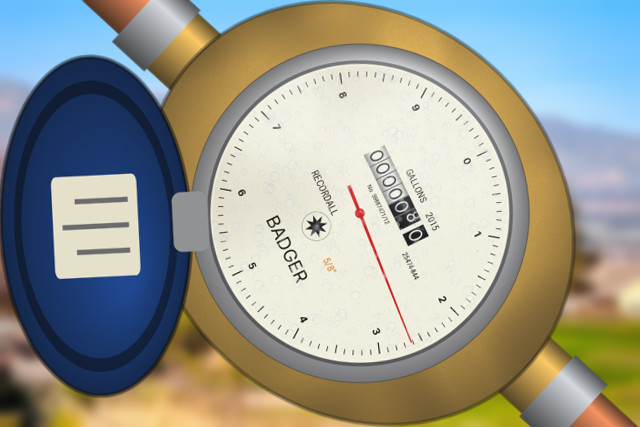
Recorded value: **82.6** gal
